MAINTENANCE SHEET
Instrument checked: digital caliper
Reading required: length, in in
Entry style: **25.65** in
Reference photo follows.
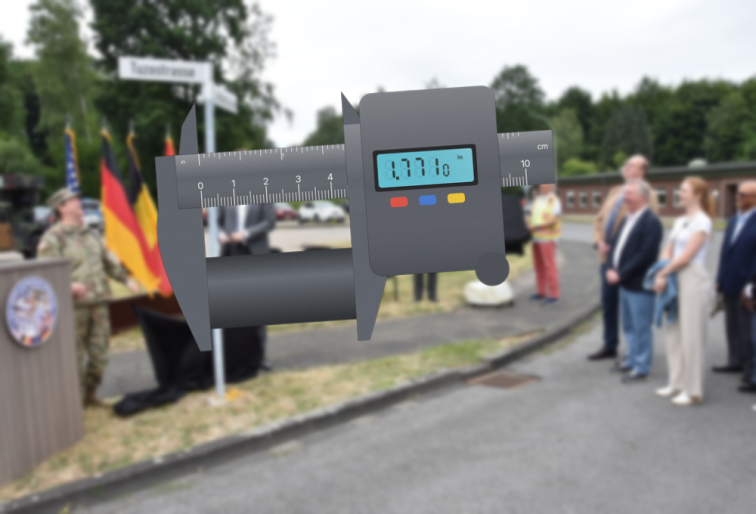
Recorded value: **1.7710** in
